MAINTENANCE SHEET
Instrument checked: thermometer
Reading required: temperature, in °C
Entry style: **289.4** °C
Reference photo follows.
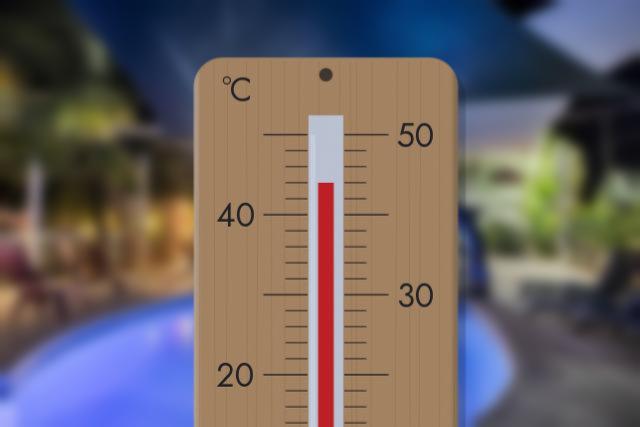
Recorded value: **44** °C
